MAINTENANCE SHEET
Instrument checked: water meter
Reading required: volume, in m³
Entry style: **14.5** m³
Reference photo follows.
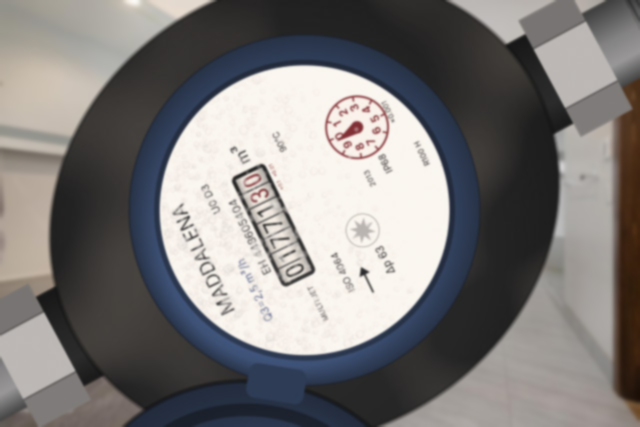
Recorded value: **1771.299** m³
